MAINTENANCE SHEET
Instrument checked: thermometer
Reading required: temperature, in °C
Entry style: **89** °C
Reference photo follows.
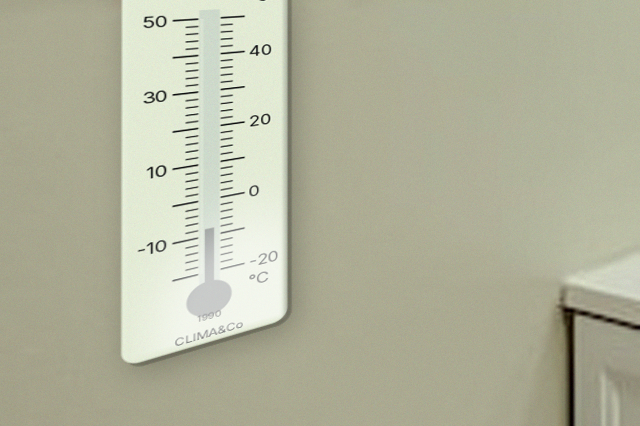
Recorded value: **-8** °C
